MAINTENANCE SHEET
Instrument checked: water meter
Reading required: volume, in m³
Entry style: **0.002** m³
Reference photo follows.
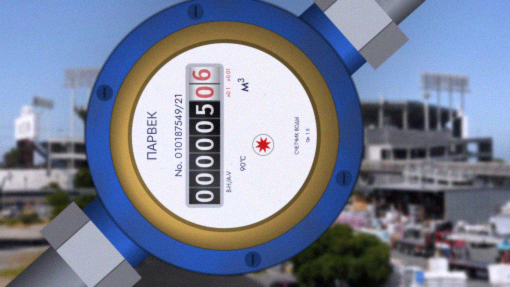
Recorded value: **5.06** m³
